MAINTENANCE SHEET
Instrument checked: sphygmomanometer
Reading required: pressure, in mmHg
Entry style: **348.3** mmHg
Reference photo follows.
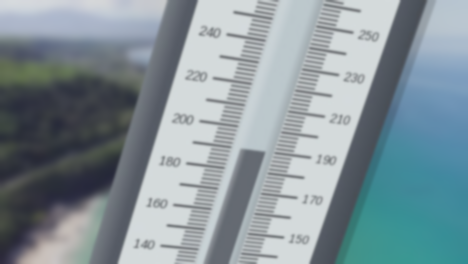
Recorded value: **190** mmHg
